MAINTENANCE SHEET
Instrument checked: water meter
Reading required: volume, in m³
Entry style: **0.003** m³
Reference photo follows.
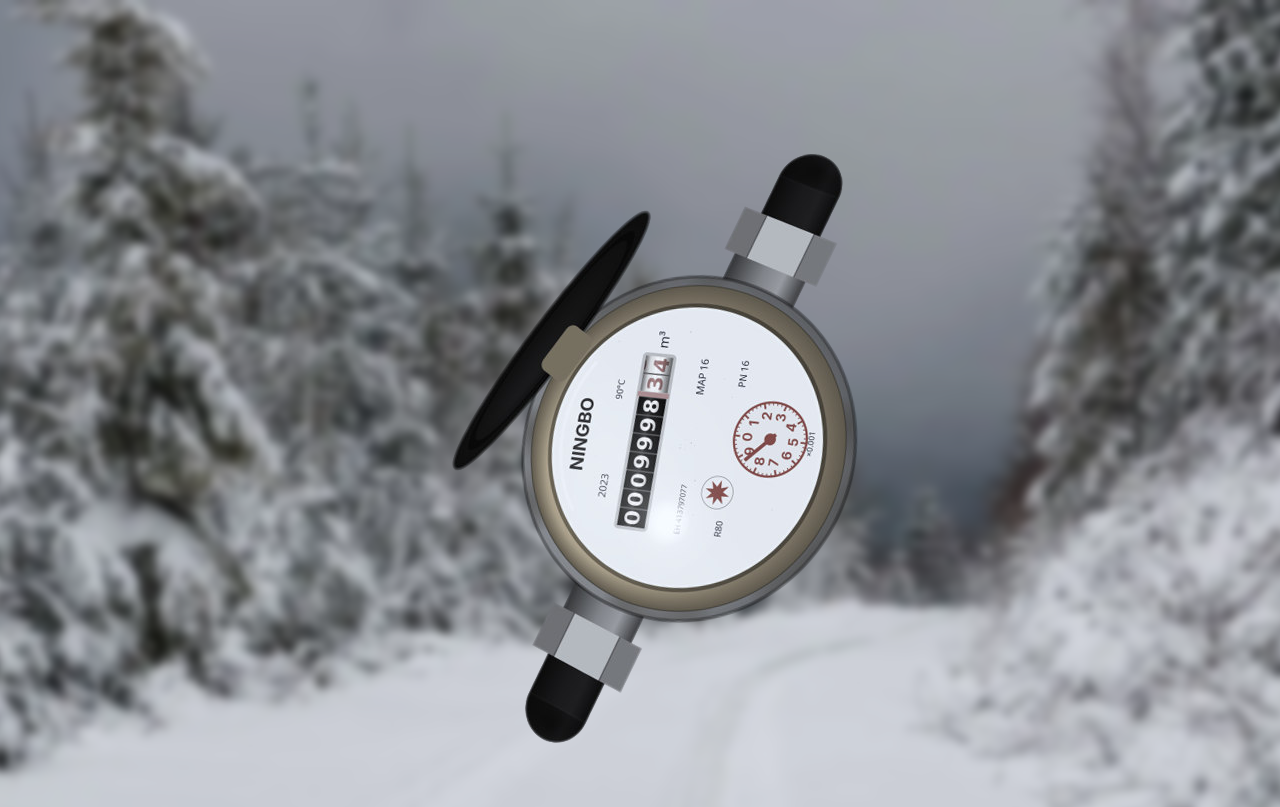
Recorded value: **9998.338** m³
